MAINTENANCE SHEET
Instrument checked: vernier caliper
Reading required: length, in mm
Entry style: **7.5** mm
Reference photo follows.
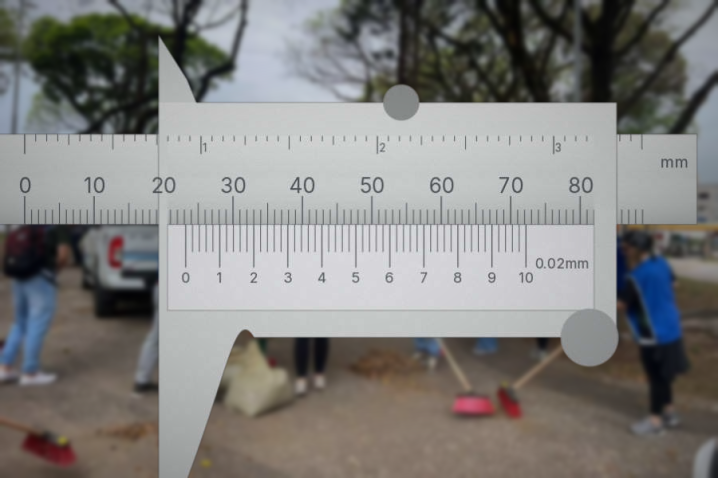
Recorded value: **23.2** mm
